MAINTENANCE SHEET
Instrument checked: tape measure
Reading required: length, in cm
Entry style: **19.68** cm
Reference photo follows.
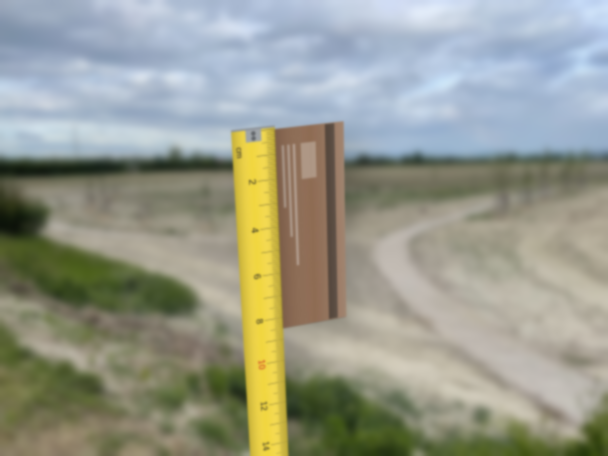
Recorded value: **8.5** cm
